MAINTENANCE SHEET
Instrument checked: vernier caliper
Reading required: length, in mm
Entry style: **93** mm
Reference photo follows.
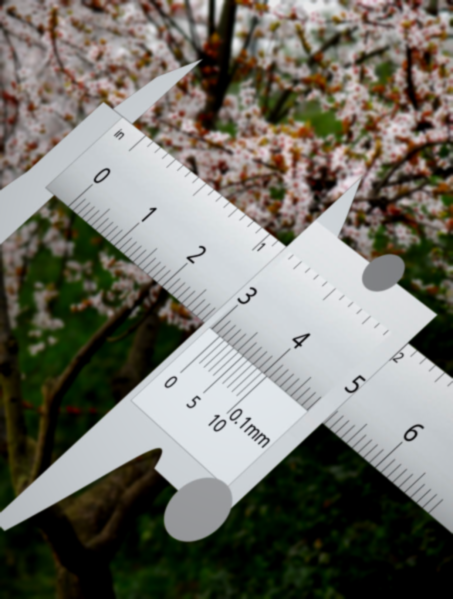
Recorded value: **31.6** mm
